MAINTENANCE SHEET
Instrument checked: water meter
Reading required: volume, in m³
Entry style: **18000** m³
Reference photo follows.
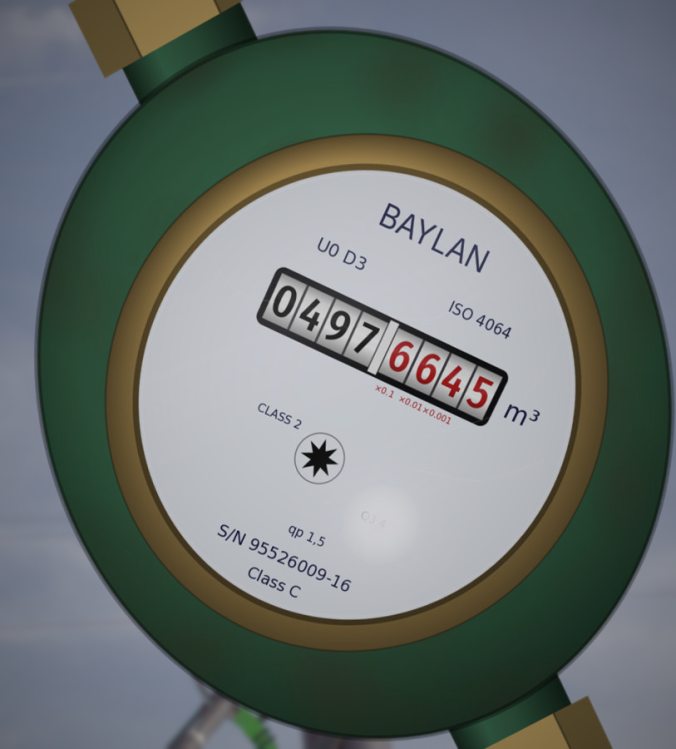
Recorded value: **497.6645** m³
